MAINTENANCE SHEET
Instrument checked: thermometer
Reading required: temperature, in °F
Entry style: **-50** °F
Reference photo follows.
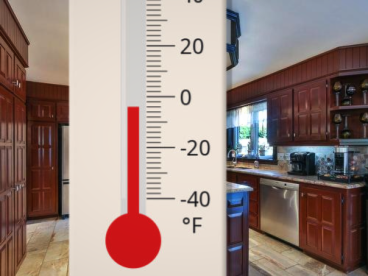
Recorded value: **-4** °F
